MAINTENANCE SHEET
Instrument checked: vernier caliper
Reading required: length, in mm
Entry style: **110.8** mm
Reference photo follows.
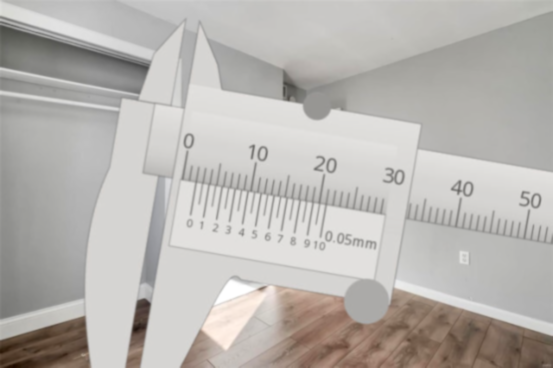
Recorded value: **2.0** mm
